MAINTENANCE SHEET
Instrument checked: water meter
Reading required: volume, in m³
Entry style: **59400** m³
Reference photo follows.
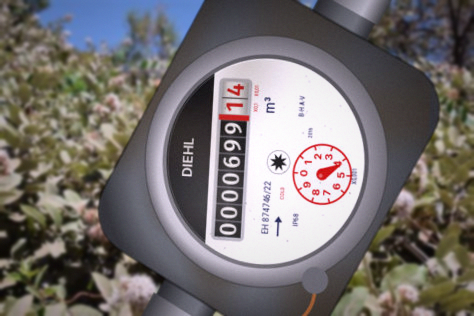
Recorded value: **699.144** m³
